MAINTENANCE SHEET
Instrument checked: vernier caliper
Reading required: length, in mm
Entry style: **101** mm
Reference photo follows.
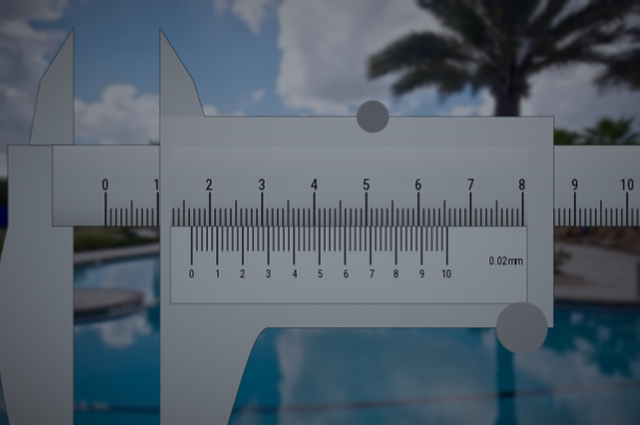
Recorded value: **16.5** mm
